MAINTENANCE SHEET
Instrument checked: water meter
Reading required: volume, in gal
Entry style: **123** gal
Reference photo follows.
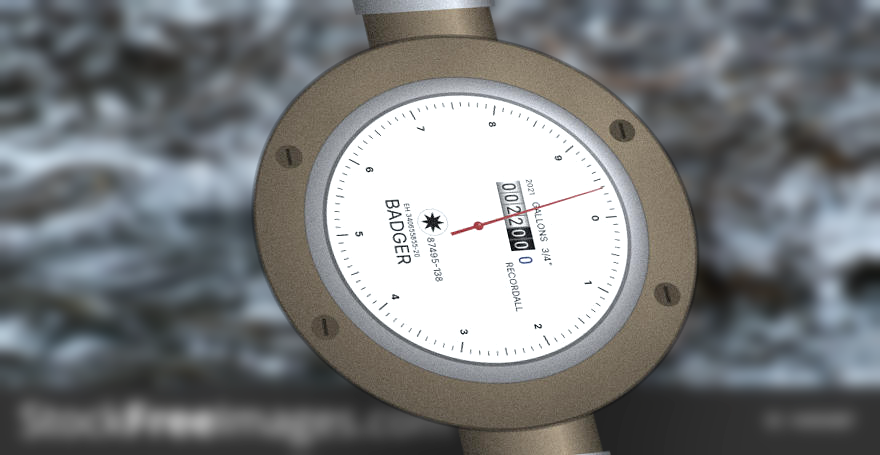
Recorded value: **21999.6** gal
